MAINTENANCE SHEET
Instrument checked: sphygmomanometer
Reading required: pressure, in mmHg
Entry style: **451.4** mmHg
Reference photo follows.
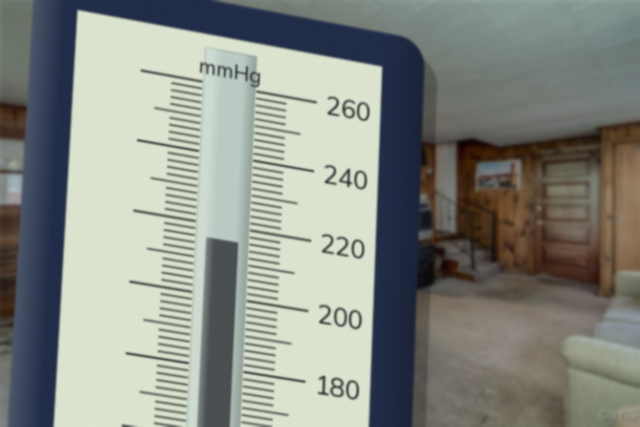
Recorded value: **216** mmHg
